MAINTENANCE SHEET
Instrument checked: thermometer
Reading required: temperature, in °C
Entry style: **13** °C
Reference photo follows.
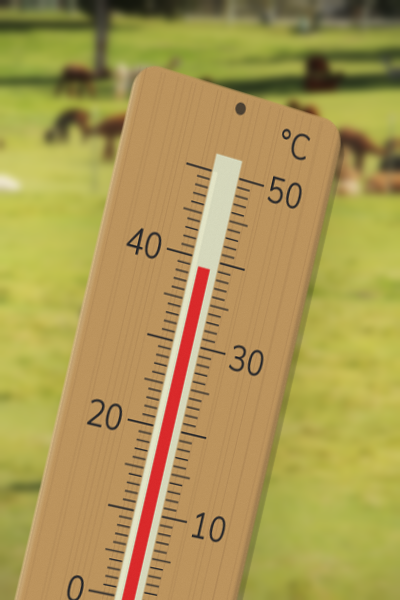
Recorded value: **39** °C
